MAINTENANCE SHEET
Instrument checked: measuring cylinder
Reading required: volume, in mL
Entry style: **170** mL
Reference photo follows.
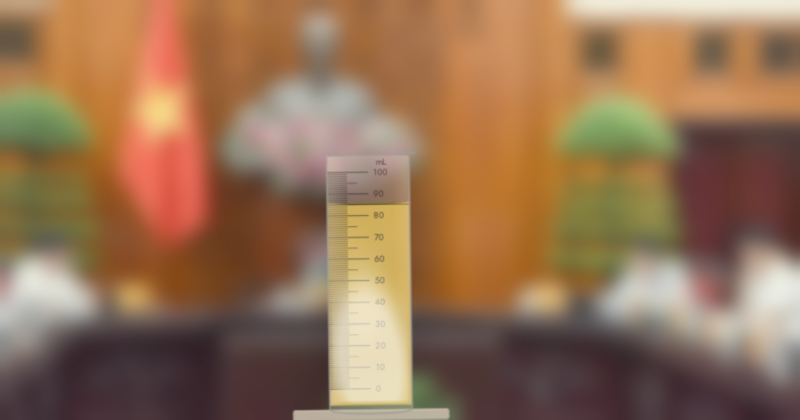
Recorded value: **85** mL
